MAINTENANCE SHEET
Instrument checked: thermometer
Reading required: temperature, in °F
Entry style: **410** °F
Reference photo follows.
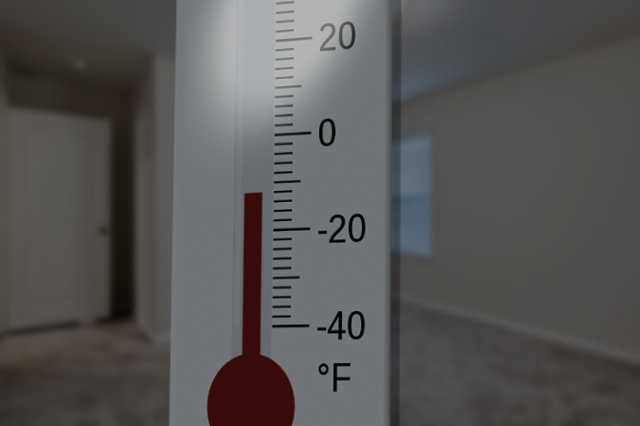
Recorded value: **-12** °F
